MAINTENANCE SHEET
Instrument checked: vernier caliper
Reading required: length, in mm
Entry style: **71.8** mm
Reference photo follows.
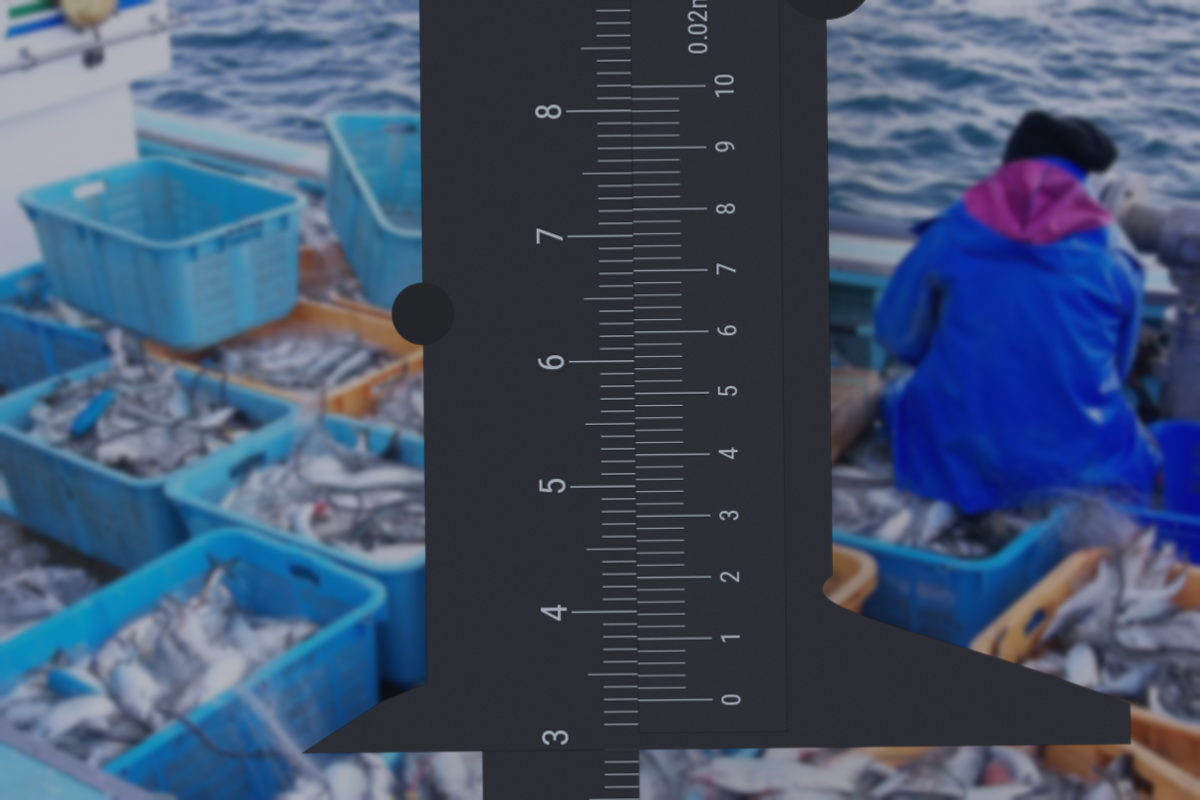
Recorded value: **32.9** mm
